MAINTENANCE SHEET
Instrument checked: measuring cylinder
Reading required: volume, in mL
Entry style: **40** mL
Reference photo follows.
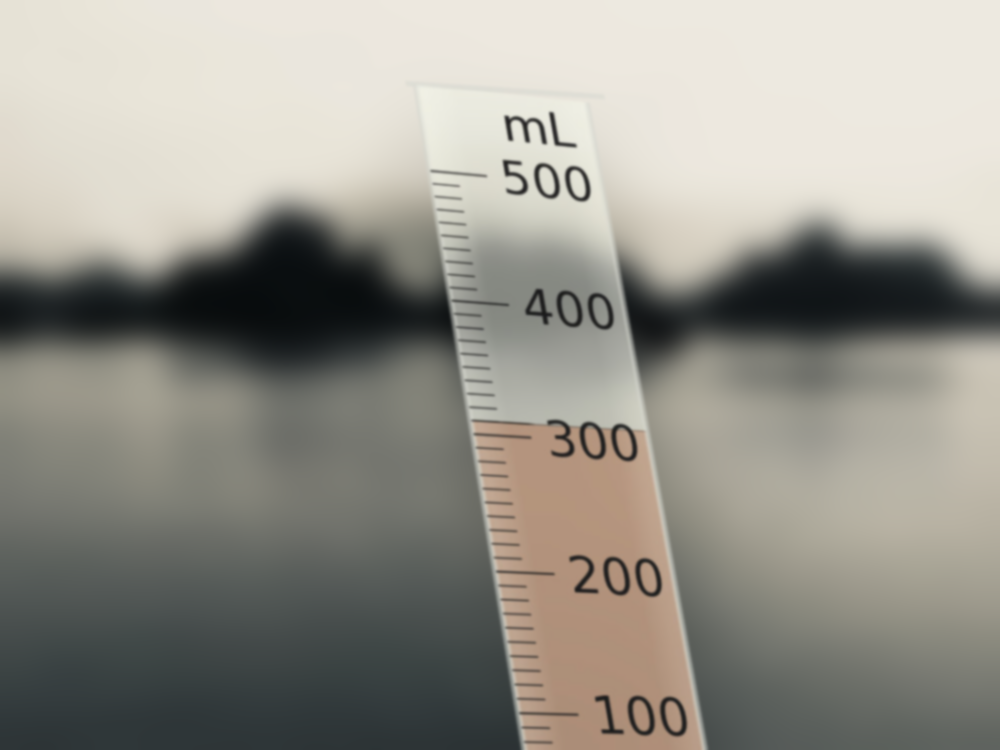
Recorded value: **310** mL
